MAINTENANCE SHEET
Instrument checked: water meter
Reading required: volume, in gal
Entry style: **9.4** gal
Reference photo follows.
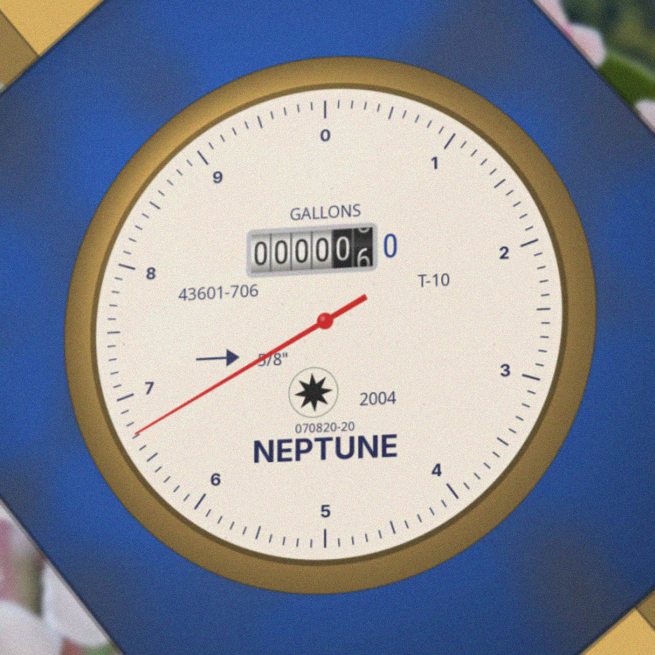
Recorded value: **56.7** gal
